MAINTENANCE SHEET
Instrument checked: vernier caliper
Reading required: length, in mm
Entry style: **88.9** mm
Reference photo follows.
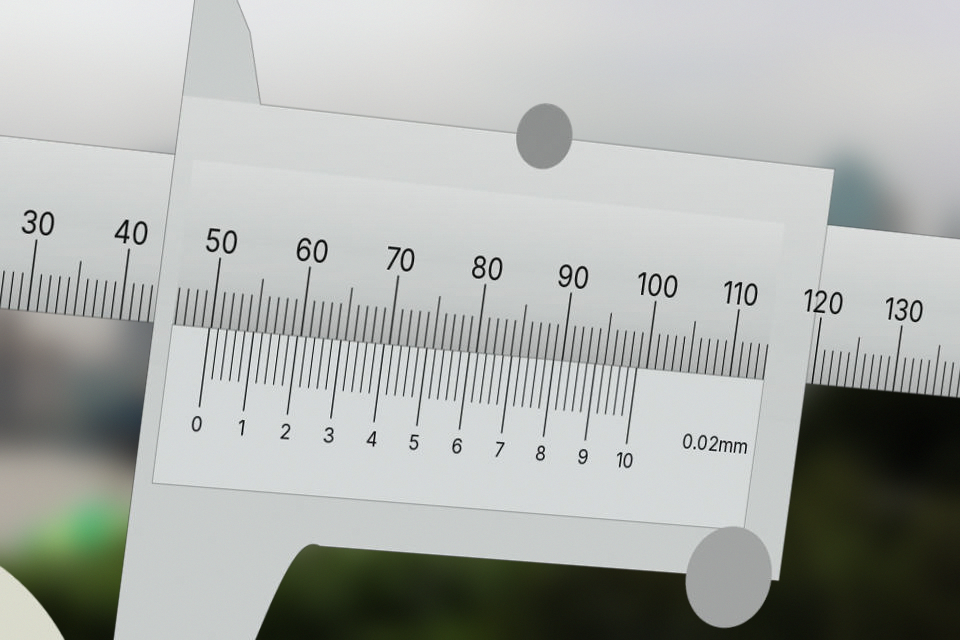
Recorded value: **49.8** mm
